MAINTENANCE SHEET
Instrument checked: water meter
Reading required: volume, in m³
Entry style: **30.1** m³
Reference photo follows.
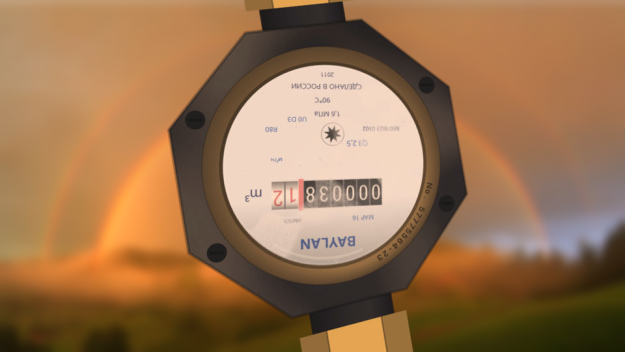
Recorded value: **38.12** m³
